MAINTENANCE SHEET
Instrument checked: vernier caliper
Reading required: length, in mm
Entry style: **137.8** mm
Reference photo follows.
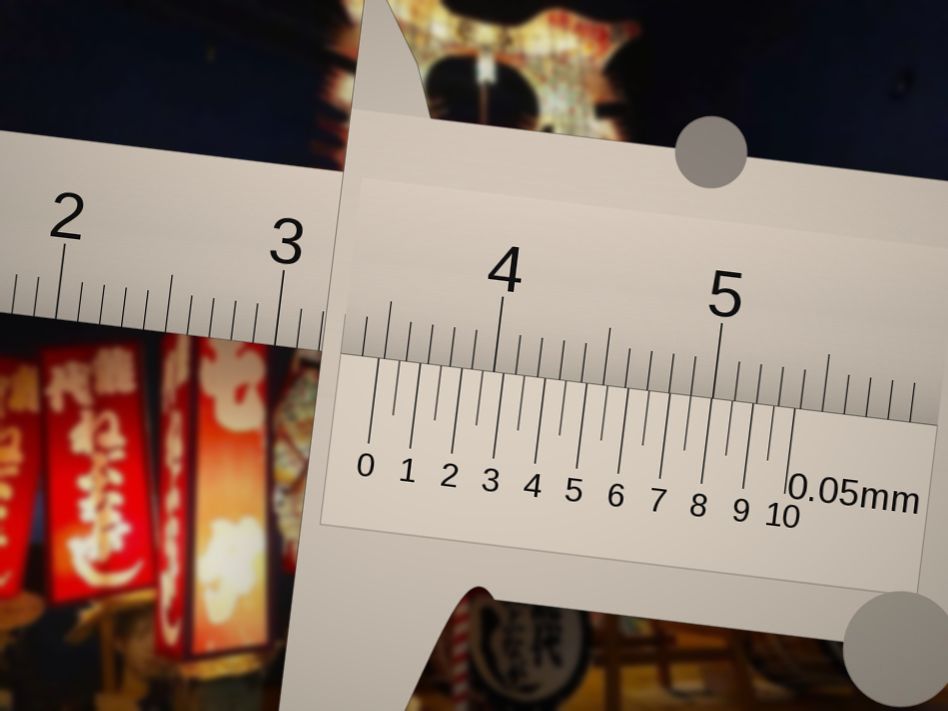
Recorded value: **34.75** mm
